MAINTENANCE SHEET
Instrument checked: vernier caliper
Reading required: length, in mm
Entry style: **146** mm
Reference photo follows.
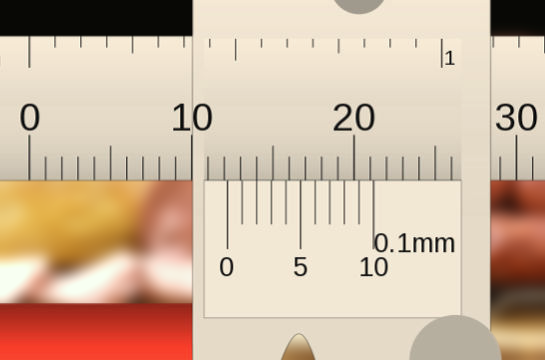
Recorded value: **12.2** mm
